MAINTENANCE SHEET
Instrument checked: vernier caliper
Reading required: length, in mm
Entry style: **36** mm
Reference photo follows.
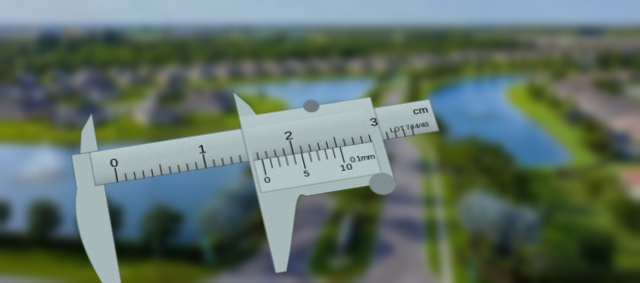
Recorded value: **16.4** mm
